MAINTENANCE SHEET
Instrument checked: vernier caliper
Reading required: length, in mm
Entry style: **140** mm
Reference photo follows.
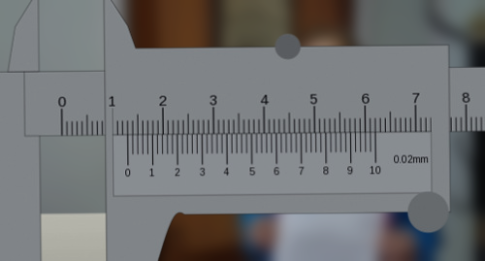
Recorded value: **13.0** mm
